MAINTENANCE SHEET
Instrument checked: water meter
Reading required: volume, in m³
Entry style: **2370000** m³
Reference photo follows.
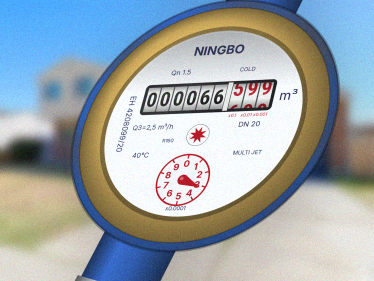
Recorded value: **66.5993** m³
